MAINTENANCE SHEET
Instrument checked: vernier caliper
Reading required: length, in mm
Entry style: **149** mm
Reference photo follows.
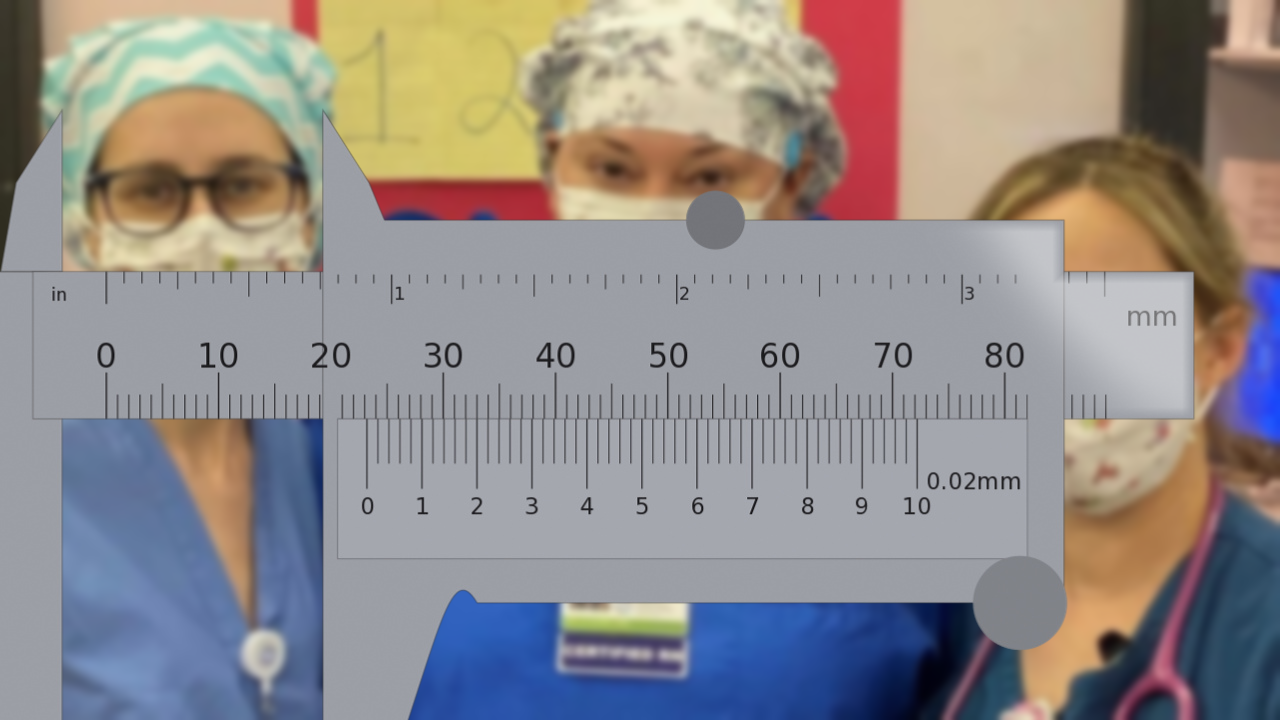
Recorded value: **23.2** mm
